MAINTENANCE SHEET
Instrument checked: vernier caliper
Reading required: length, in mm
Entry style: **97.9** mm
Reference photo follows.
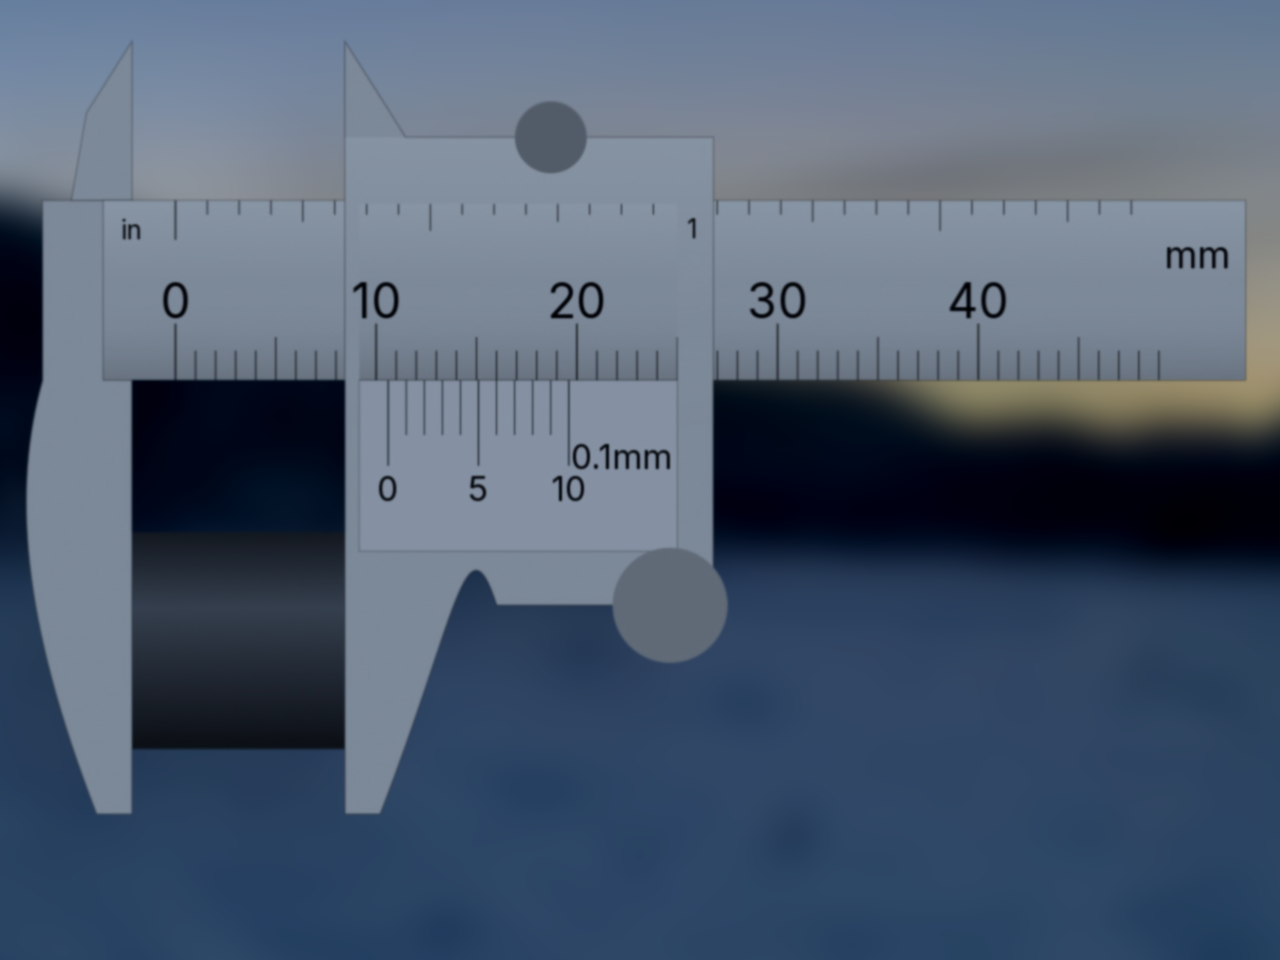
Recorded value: **10.6** mm
